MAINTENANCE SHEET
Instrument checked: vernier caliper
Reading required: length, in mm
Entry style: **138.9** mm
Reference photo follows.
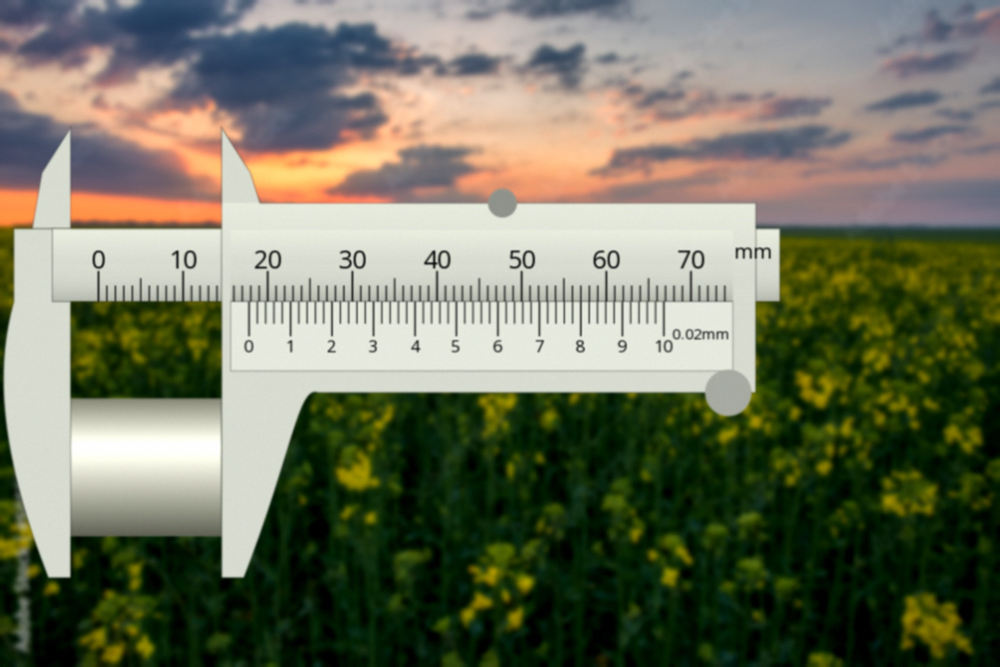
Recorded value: **17.8** mm
